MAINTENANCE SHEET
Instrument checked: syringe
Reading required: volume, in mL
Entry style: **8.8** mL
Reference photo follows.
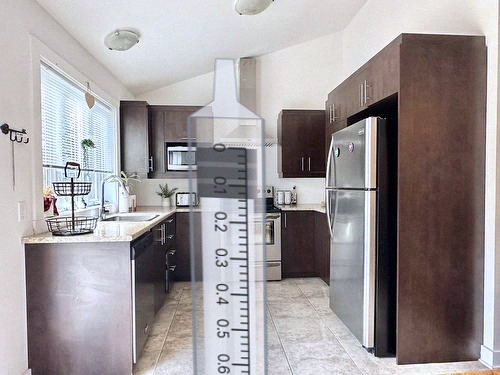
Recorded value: **0** mL
